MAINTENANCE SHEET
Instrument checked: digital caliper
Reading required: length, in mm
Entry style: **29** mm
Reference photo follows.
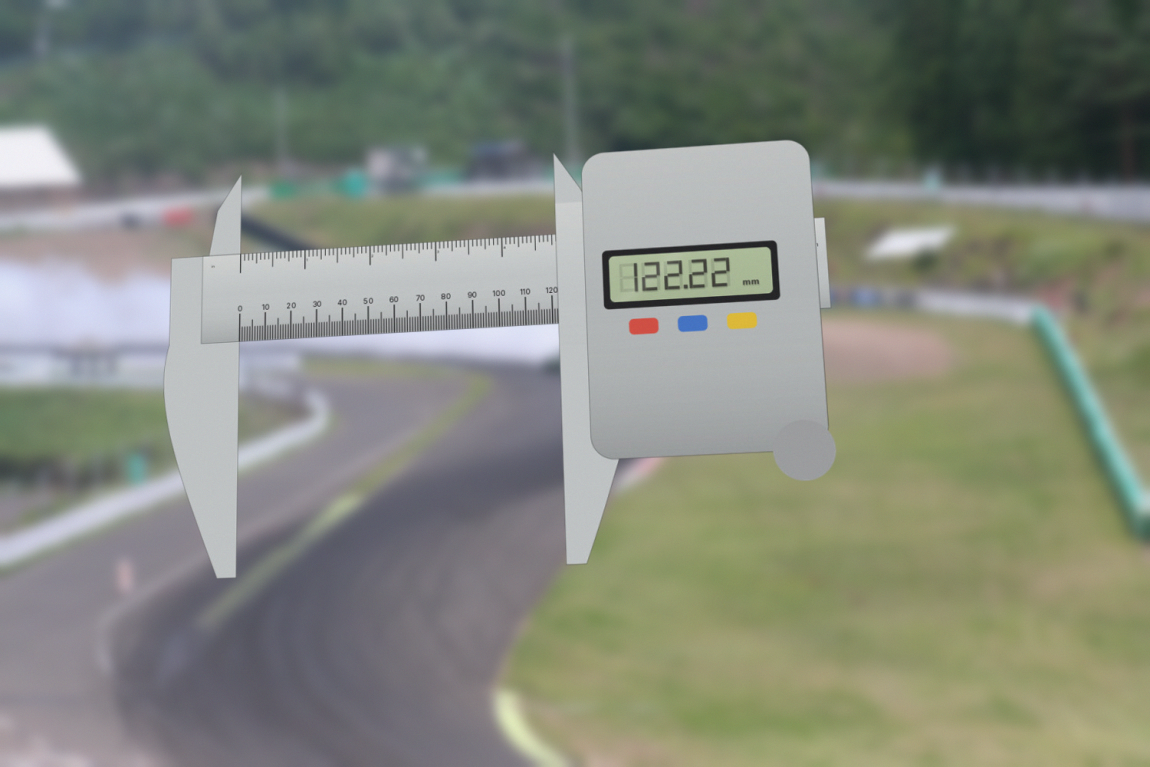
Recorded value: **122.22** mm
